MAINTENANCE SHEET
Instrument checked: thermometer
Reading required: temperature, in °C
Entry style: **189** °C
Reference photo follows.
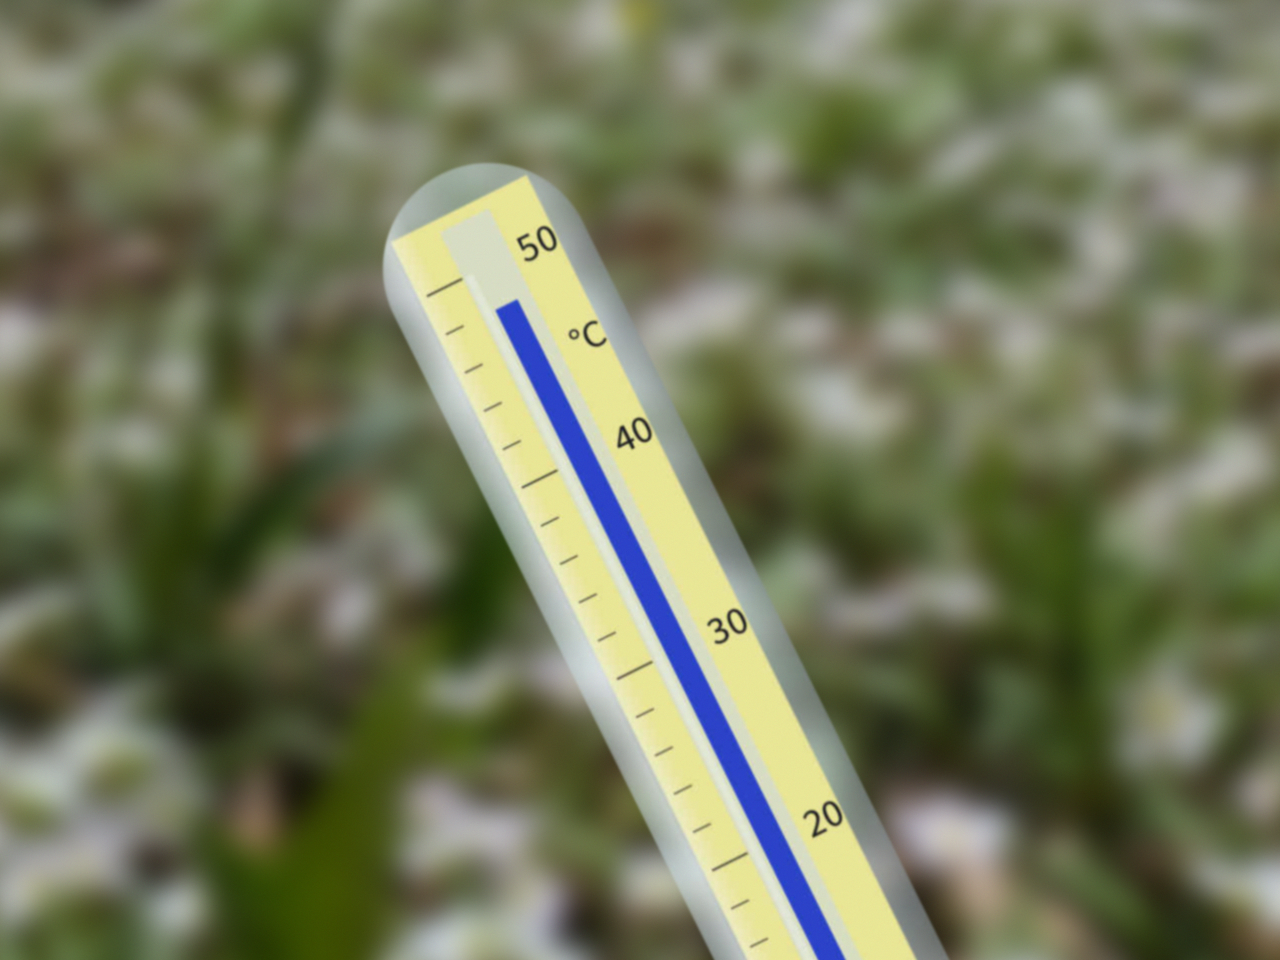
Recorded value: **48** °C
